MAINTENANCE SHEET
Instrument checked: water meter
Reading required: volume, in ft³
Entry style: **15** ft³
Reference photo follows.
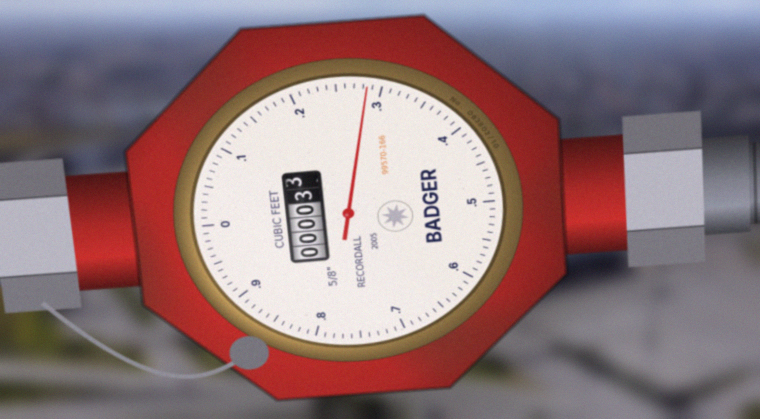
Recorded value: **33.28** ft³
